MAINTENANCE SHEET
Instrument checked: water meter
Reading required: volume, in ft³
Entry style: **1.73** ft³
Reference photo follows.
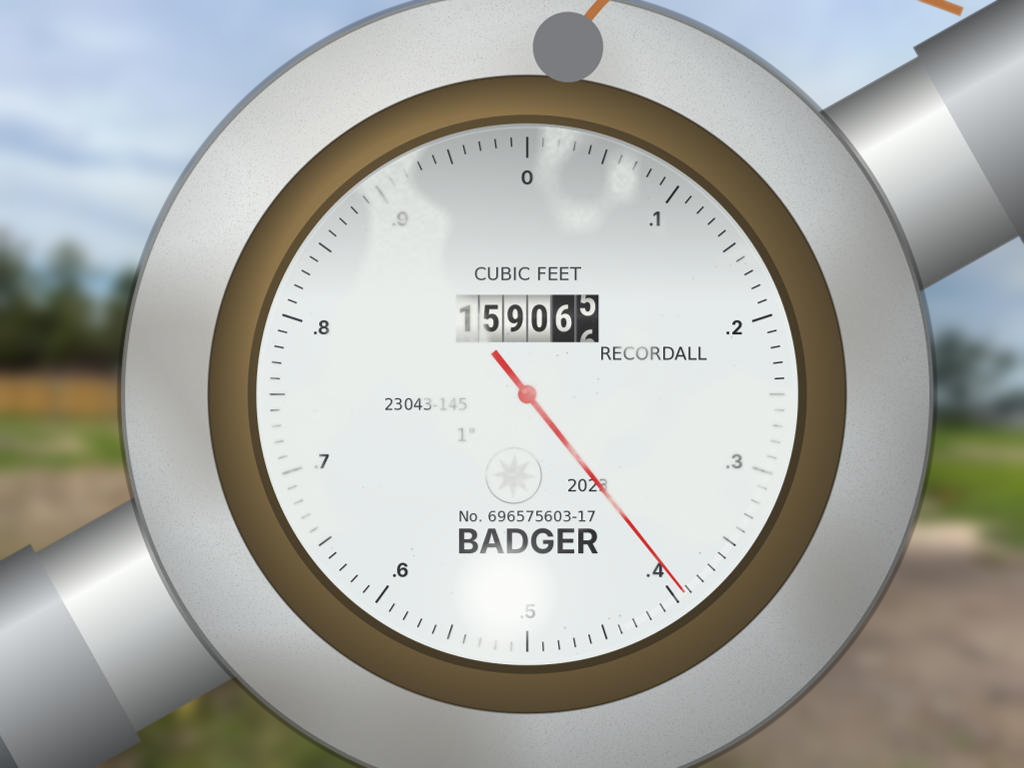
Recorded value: **159065.39** ft³
